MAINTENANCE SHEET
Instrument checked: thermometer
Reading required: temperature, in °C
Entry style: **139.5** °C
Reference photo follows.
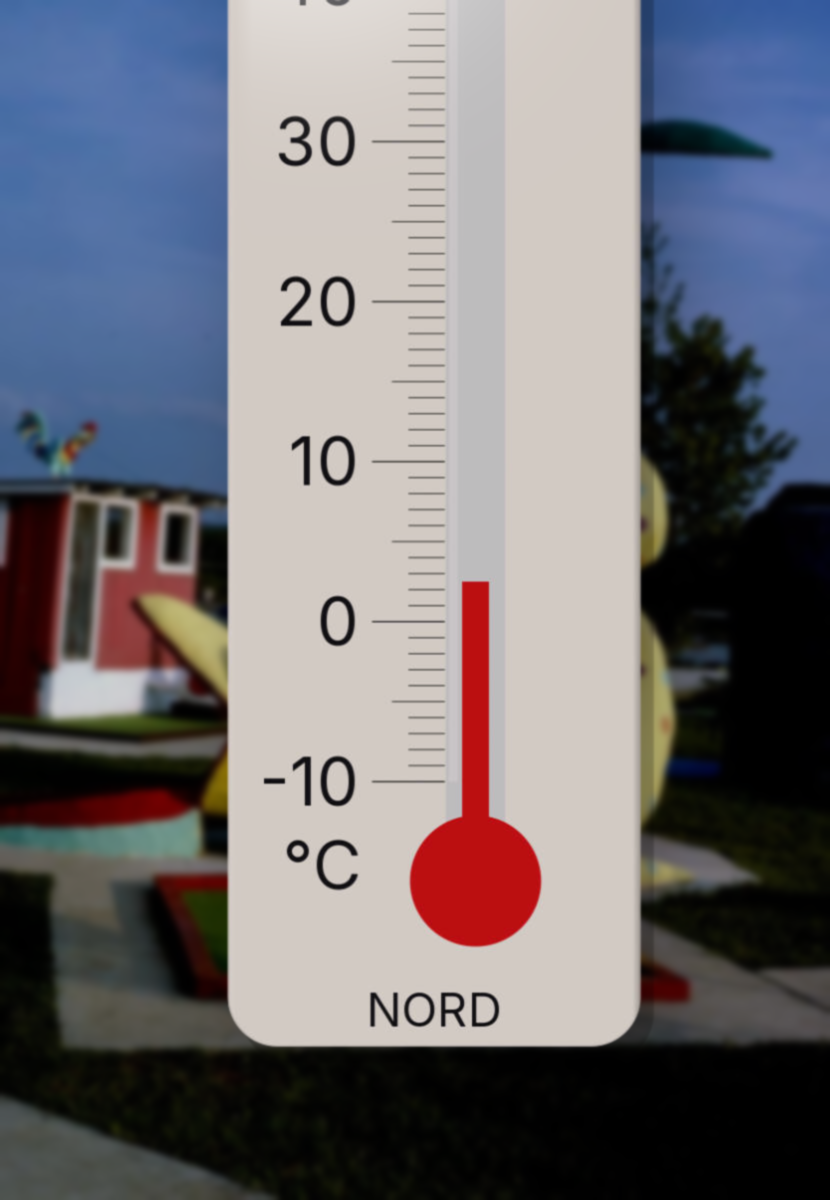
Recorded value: **2.5** °C
